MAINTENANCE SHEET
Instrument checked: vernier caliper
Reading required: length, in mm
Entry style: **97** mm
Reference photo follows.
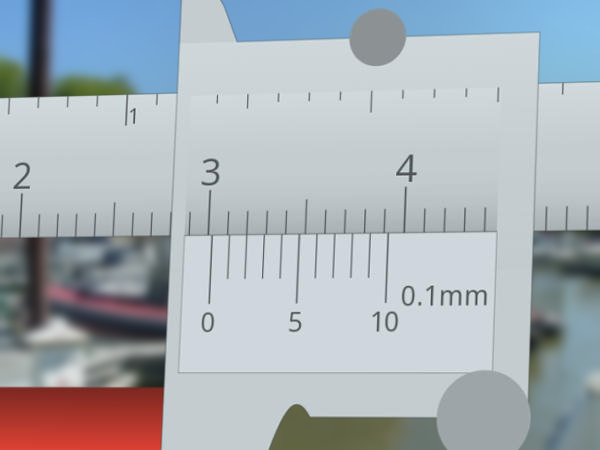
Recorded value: **30.2** mm
